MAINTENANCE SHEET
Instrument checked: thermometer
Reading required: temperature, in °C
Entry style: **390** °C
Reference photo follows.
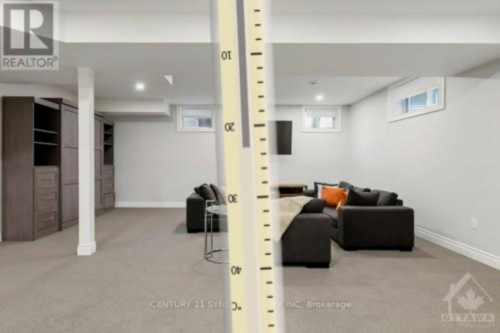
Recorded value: **23** °C
